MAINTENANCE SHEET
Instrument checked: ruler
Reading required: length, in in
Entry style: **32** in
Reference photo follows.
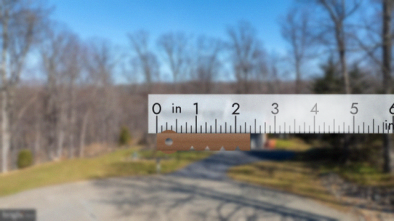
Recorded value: **2.375** in
